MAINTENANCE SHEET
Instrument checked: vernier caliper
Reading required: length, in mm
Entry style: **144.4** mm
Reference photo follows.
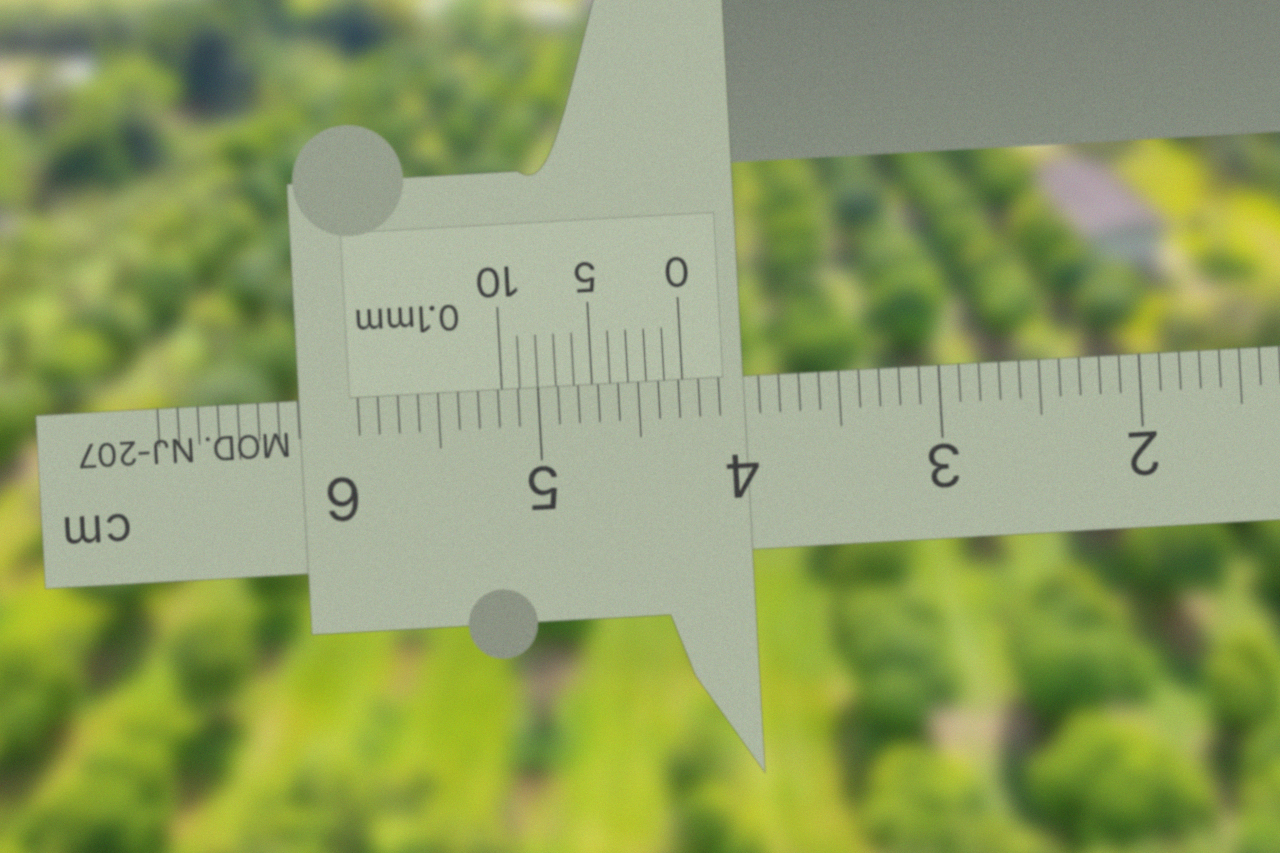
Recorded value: **42.8** mm
